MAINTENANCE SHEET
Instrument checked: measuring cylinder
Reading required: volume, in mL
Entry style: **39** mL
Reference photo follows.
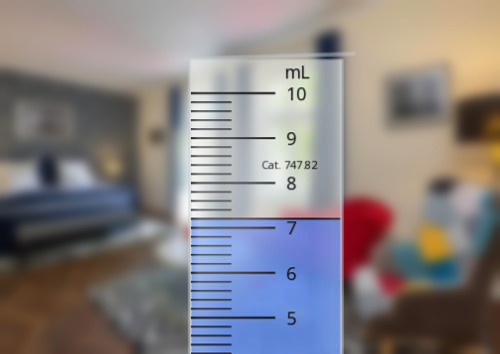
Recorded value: **7.2** mL
